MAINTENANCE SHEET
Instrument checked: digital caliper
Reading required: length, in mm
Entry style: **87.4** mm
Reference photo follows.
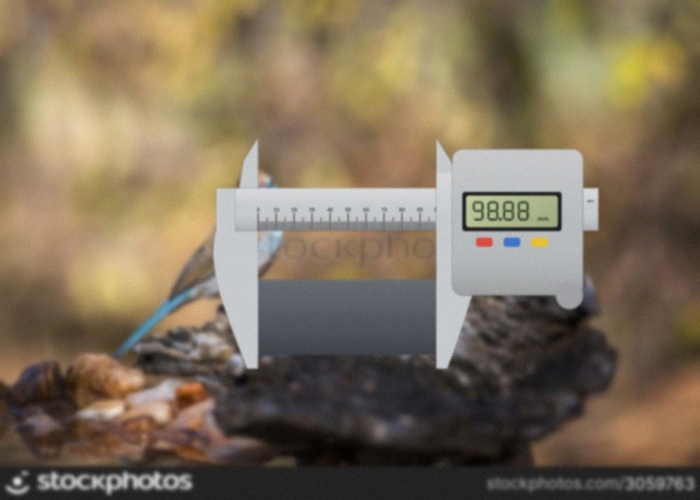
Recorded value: **98.88** mm
